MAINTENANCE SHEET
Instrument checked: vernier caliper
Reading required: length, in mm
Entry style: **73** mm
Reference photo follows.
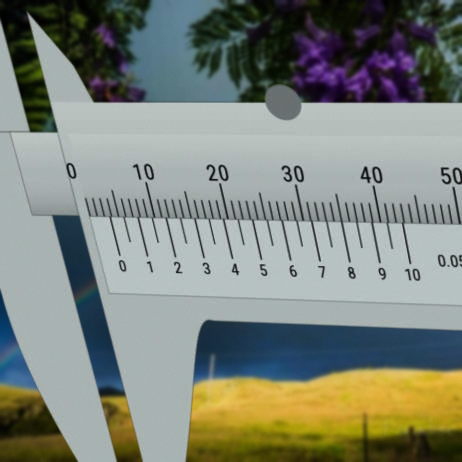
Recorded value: **3.8** mm
